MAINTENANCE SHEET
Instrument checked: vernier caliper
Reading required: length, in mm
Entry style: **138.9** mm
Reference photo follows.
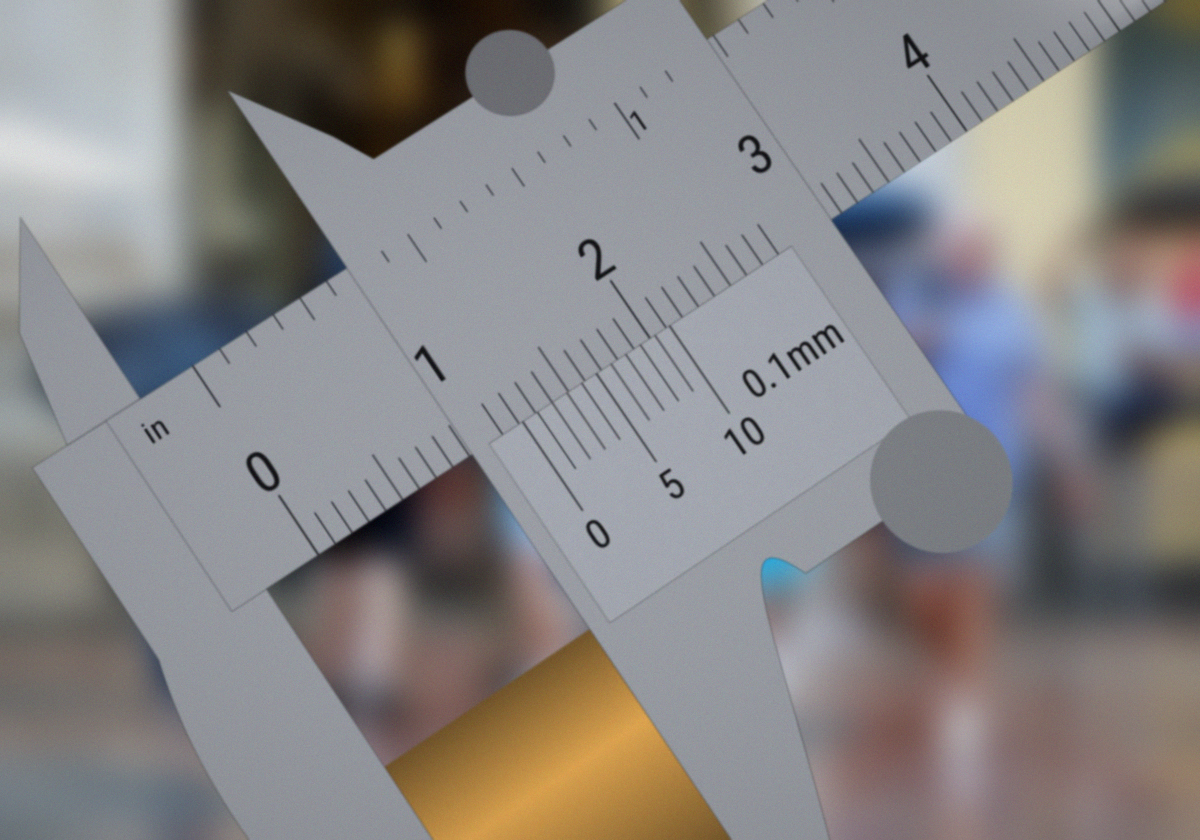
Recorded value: **12.2** mm
